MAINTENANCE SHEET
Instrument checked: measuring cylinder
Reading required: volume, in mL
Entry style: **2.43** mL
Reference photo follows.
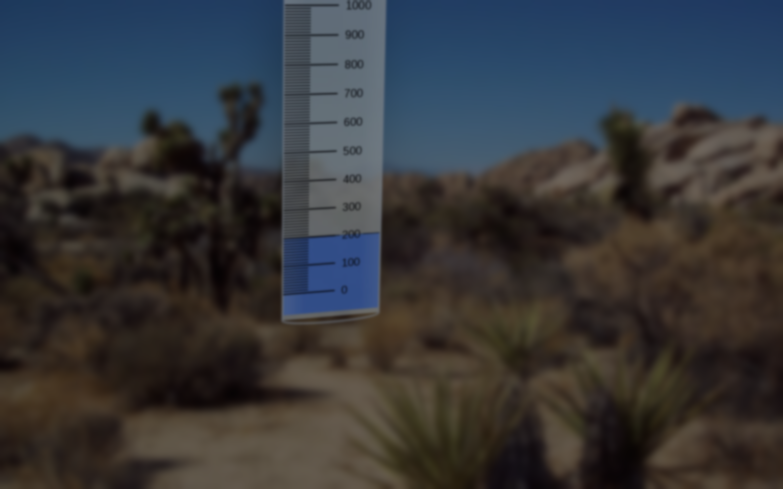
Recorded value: **200** mL
